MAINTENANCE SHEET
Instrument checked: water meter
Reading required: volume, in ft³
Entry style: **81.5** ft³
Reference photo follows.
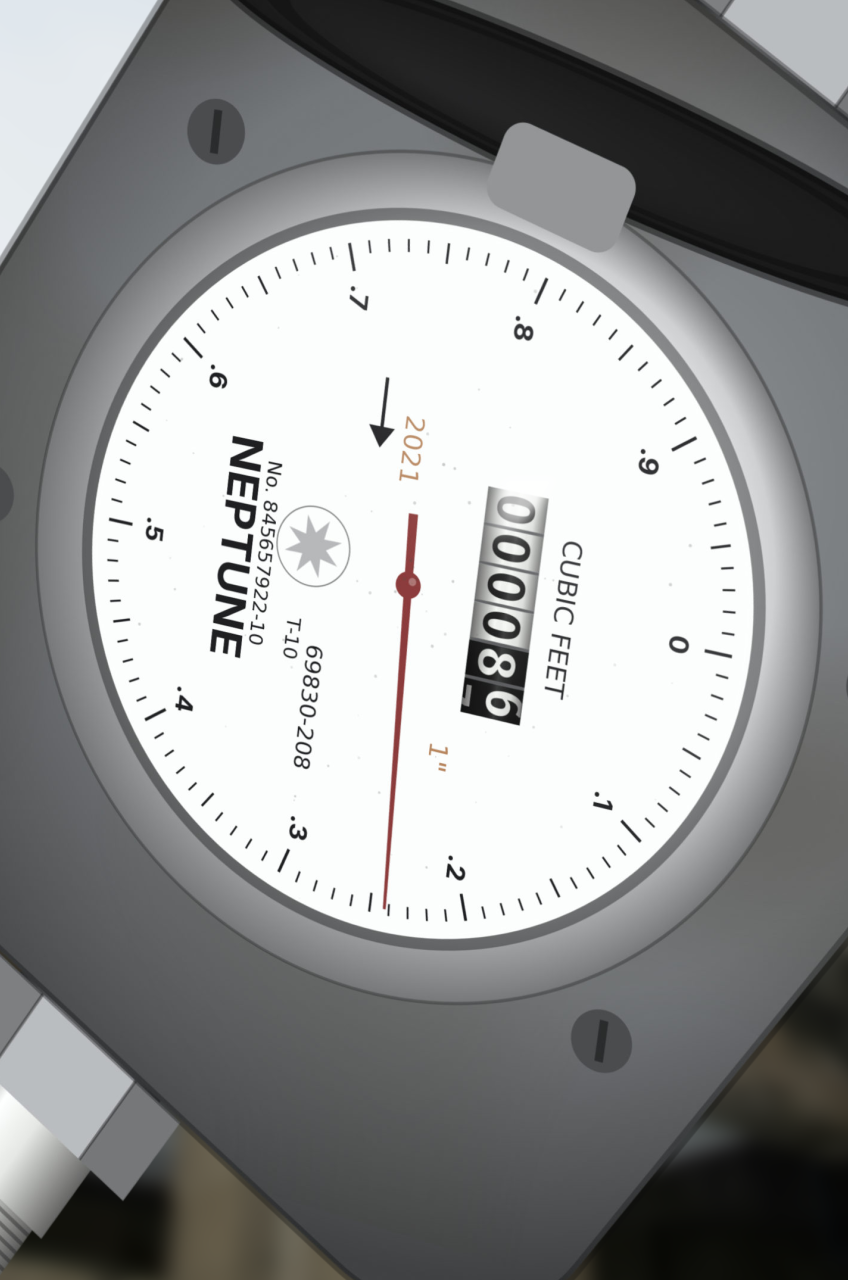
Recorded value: **86.24** ft³
